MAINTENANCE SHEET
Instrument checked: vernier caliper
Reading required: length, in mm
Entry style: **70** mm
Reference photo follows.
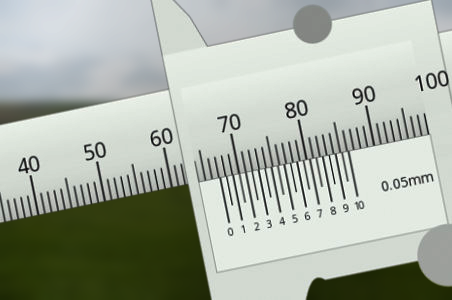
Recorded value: **67.2** mm
